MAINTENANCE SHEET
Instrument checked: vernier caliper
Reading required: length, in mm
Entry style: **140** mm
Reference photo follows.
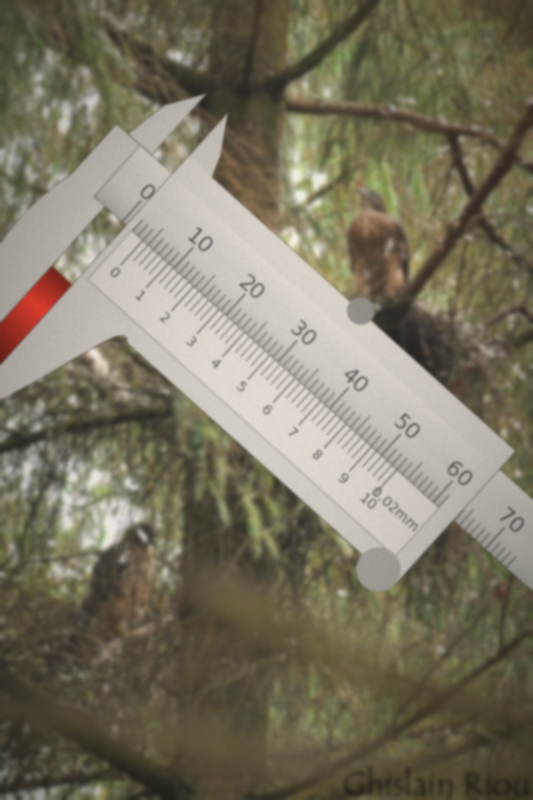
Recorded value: **4.0** mm
